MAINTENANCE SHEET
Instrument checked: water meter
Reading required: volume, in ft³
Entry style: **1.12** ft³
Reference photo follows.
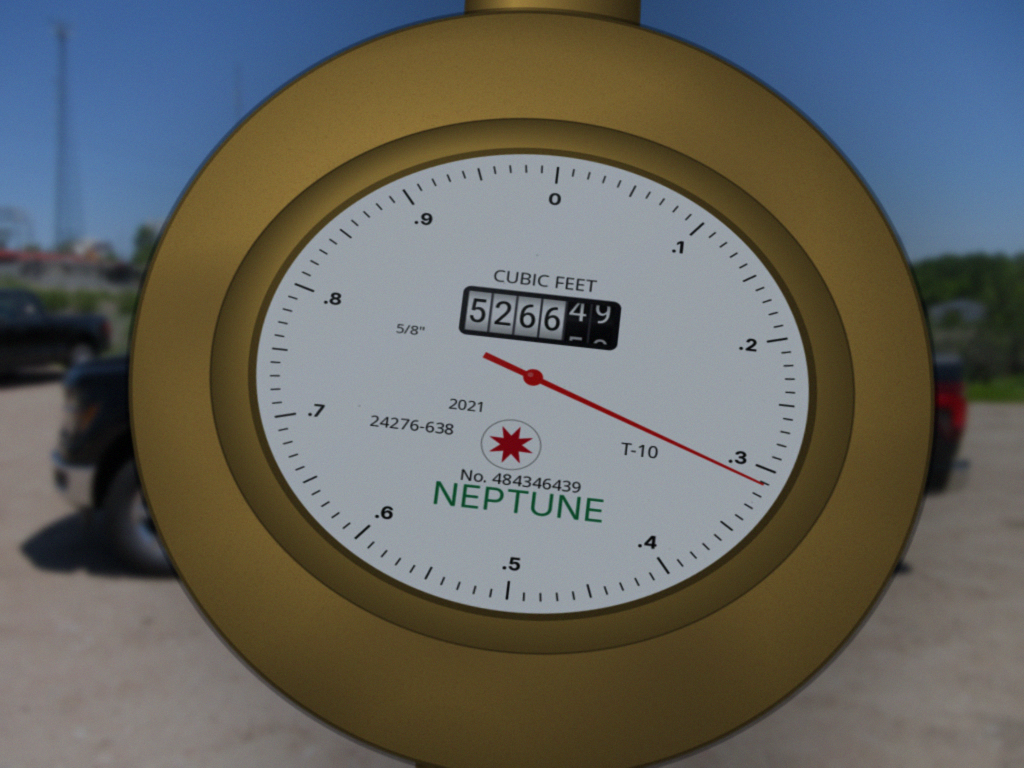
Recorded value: **526649.31** ft³
